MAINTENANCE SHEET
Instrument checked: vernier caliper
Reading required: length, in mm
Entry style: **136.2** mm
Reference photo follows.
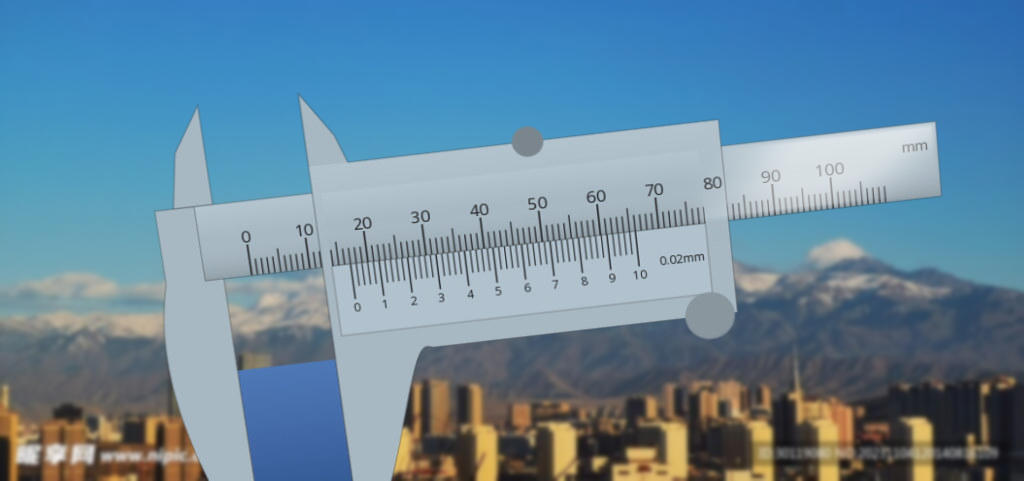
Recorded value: **17.0** mm
